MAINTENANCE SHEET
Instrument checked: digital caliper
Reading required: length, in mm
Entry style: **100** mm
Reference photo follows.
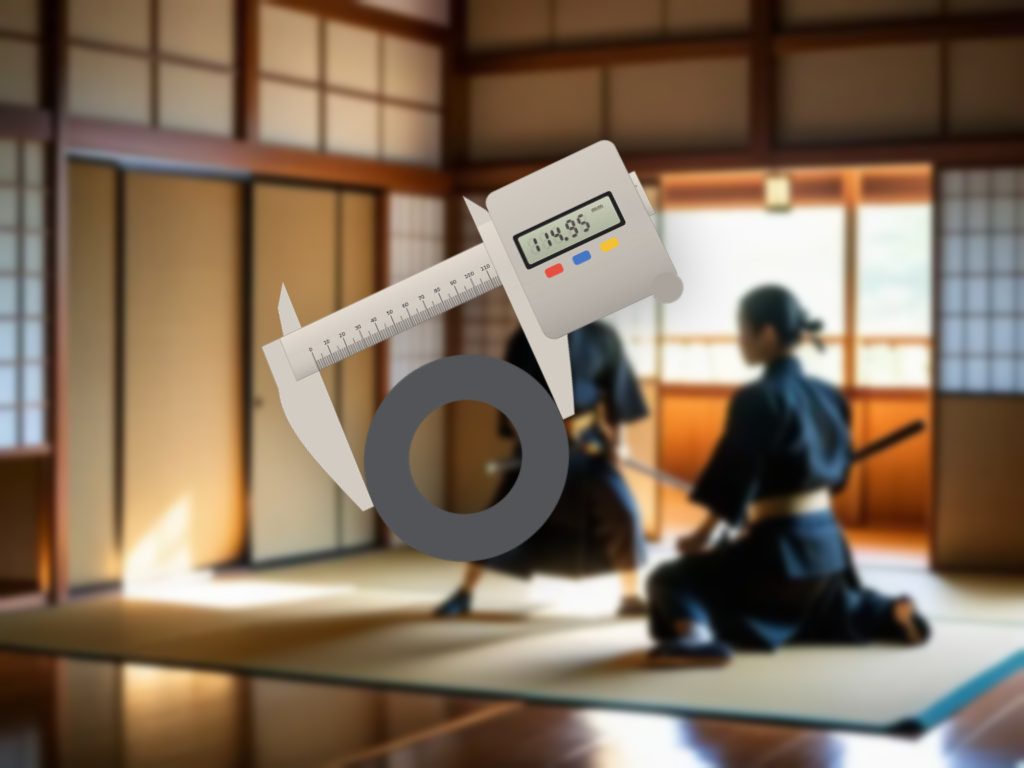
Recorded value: **114.95** mm
